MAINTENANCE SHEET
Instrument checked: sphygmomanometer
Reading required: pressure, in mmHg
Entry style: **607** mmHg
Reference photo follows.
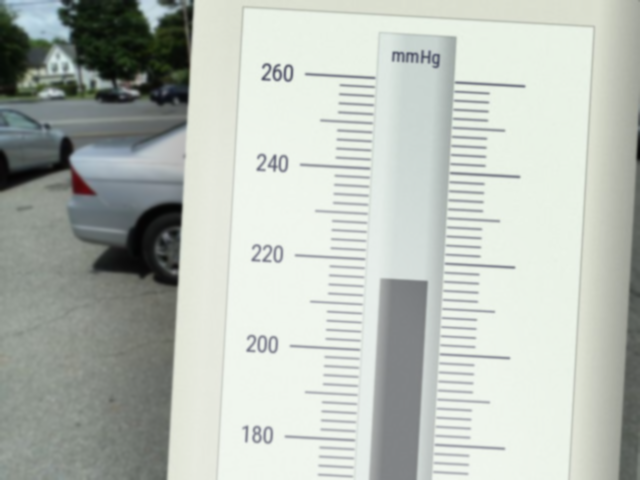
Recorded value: **216** mmHg
